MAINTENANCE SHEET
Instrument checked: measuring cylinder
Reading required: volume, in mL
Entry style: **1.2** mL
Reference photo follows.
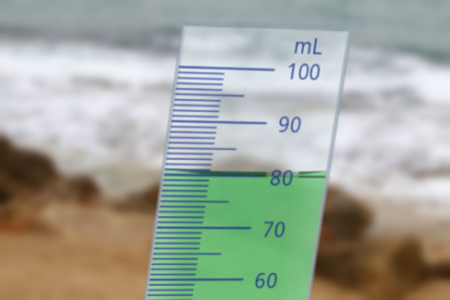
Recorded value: **80** mL
